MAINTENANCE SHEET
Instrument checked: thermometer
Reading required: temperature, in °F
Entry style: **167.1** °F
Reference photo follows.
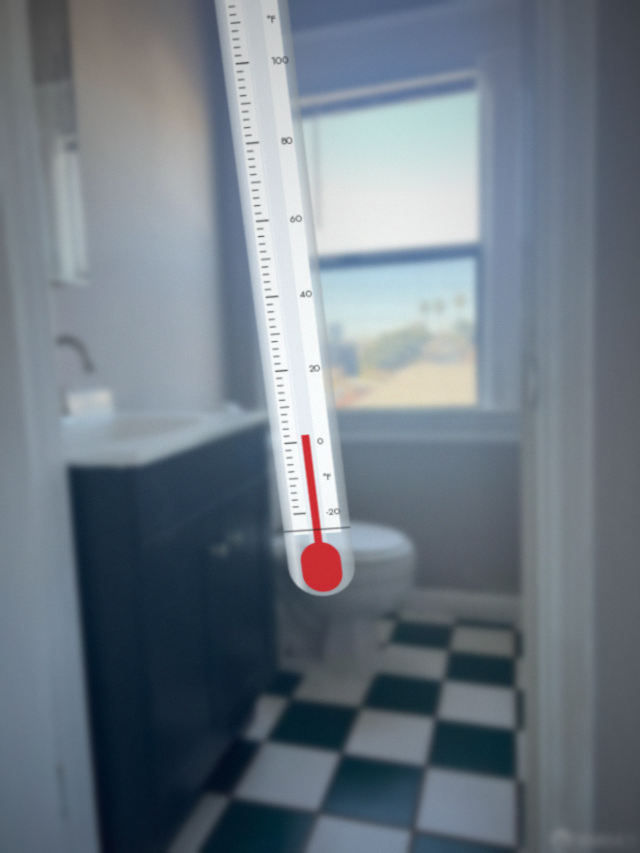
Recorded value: **2** °F
